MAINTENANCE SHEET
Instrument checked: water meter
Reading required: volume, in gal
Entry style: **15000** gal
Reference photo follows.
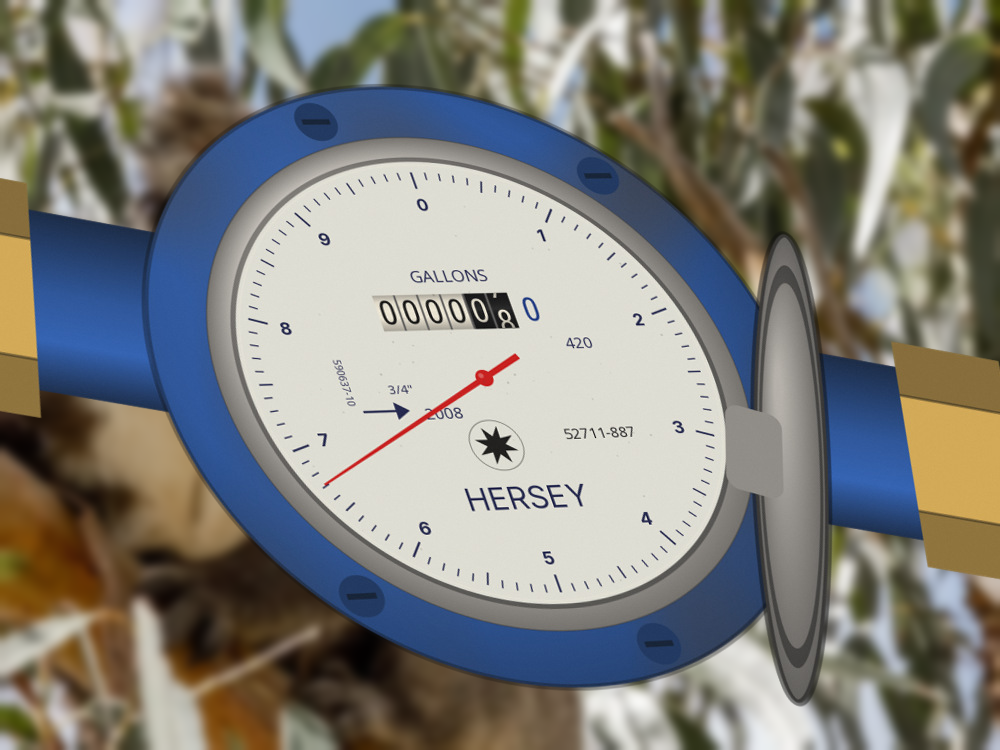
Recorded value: **76.7** gal
